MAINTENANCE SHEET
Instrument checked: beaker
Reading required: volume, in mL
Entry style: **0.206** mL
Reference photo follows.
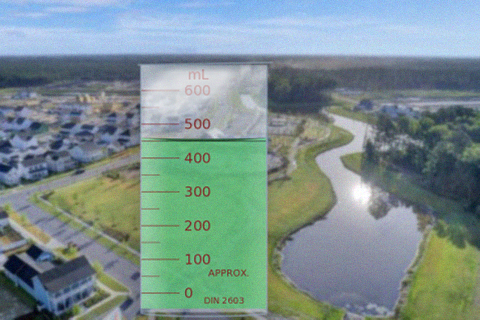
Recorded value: **450** mL
